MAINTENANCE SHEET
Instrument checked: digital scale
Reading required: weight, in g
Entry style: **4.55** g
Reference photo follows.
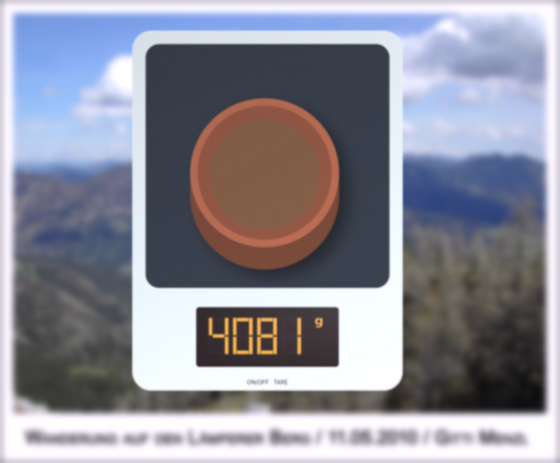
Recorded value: **4081** g
